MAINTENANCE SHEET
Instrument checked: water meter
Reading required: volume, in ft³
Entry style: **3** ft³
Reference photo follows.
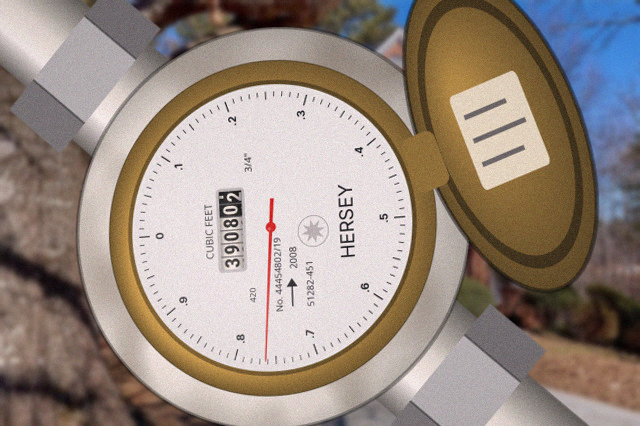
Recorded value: **390801.76** ft³
